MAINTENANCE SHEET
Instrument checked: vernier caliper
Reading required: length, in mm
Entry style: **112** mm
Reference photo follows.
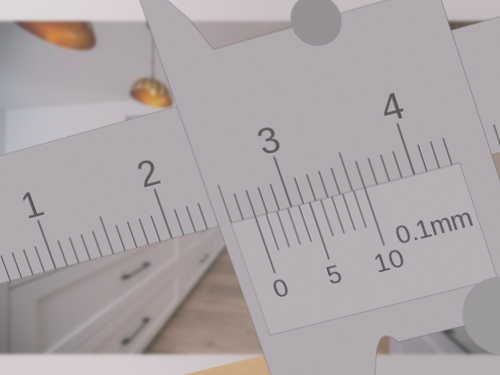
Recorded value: **27.0** mm
